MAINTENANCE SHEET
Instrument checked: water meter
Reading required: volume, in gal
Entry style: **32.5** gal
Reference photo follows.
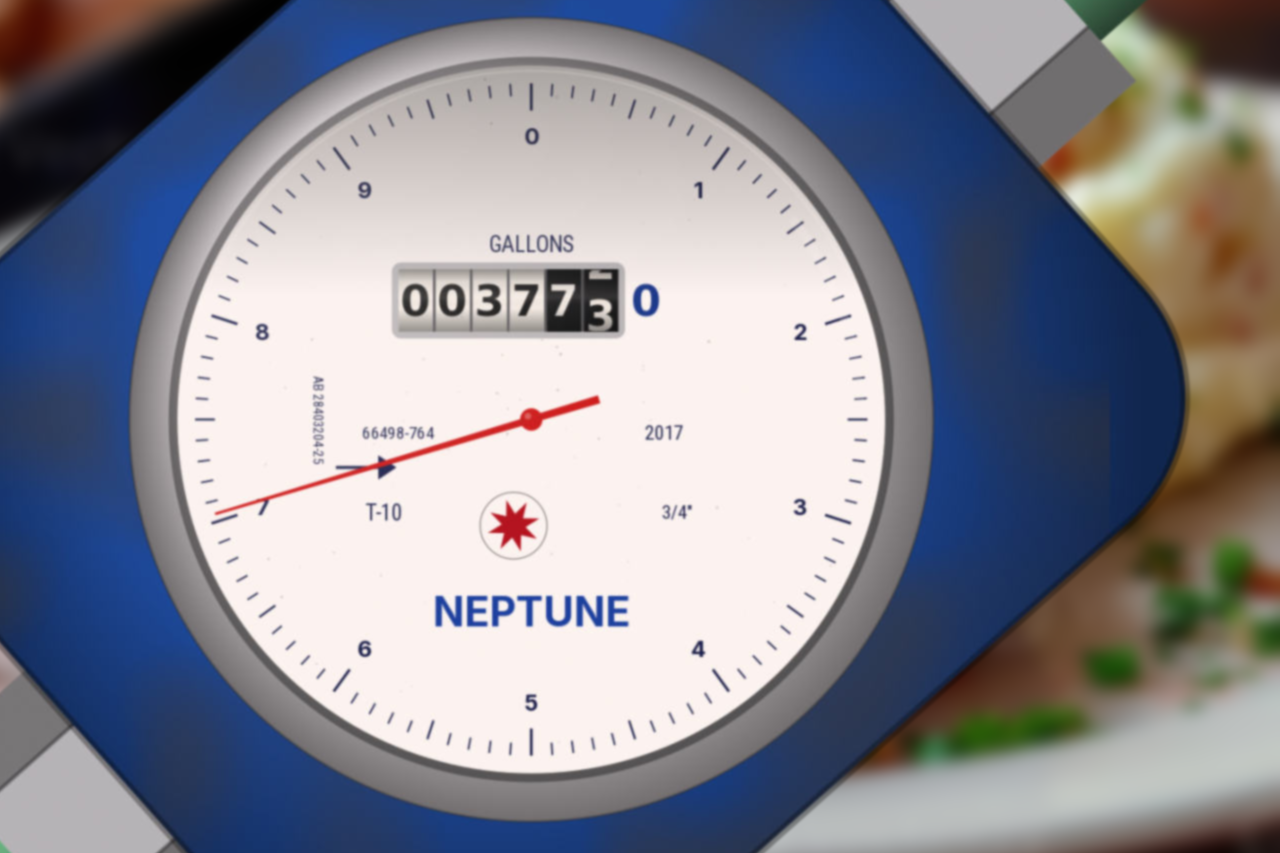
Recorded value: **37727.0** gal
